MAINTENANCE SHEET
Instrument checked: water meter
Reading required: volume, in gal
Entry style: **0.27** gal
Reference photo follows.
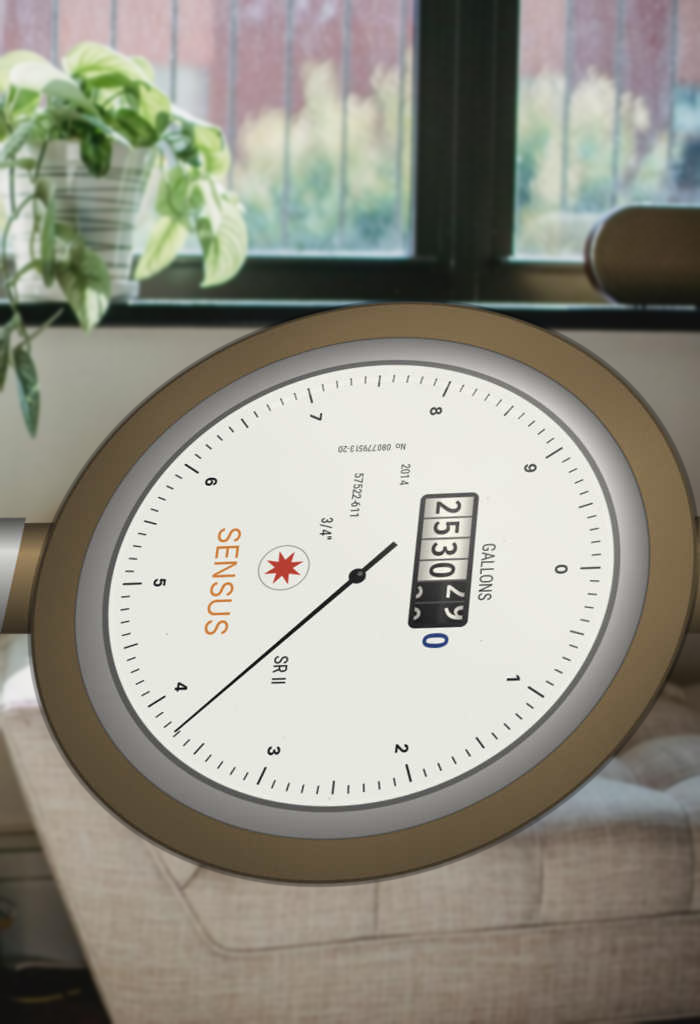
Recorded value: **2530293.7** gal
